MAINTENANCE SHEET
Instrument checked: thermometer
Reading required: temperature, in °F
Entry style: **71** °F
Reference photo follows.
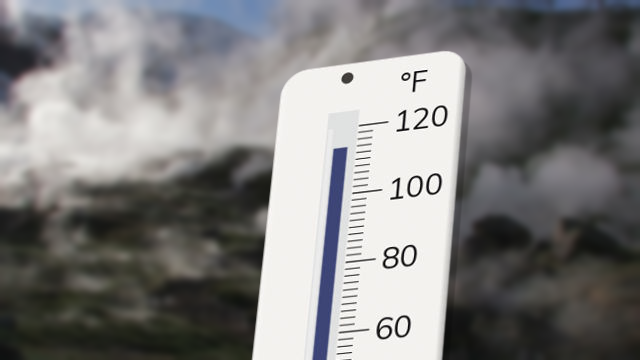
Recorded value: **114** °F
